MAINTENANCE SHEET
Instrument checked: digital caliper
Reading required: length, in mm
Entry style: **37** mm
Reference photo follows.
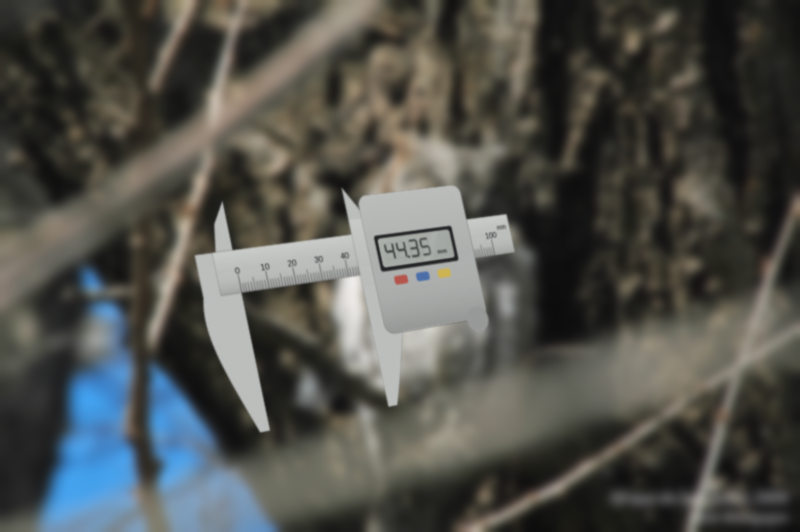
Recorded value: **44.35** mm
